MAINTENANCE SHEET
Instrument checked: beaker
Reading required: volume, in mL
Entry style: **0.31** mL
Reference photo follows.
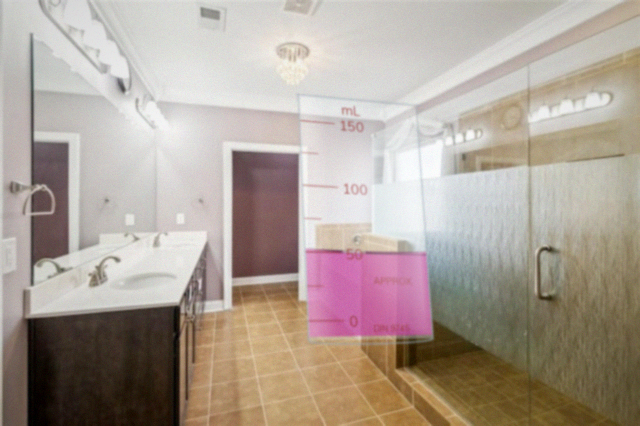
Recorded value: **50** mL
